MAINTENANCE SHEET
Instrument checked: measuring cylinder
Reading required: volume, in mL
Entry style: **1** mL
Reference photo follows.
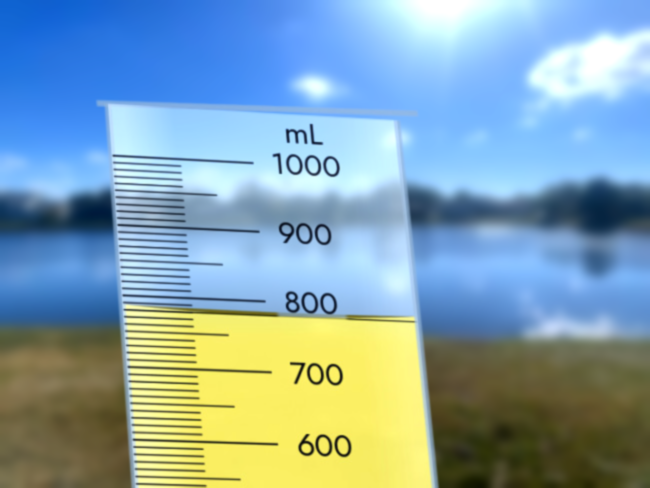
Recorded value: **780** mL
